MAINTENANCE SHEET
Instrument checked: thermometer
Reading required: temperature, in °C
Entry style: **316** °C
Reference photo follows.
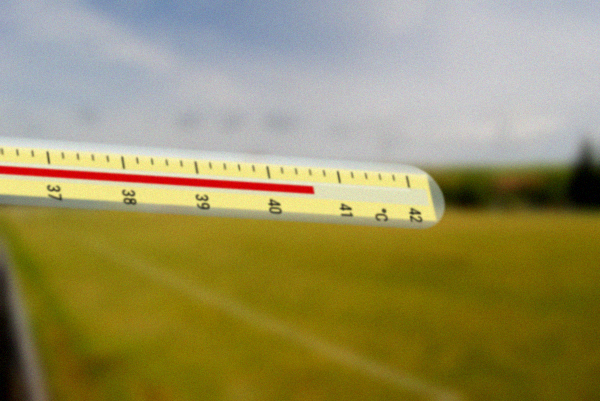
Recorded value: **40.6** °C
